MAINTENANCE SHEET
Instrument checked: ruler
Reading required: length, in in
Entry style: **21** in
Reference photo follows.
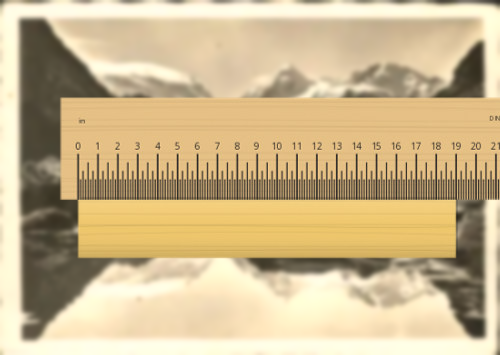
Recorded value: **19** in
